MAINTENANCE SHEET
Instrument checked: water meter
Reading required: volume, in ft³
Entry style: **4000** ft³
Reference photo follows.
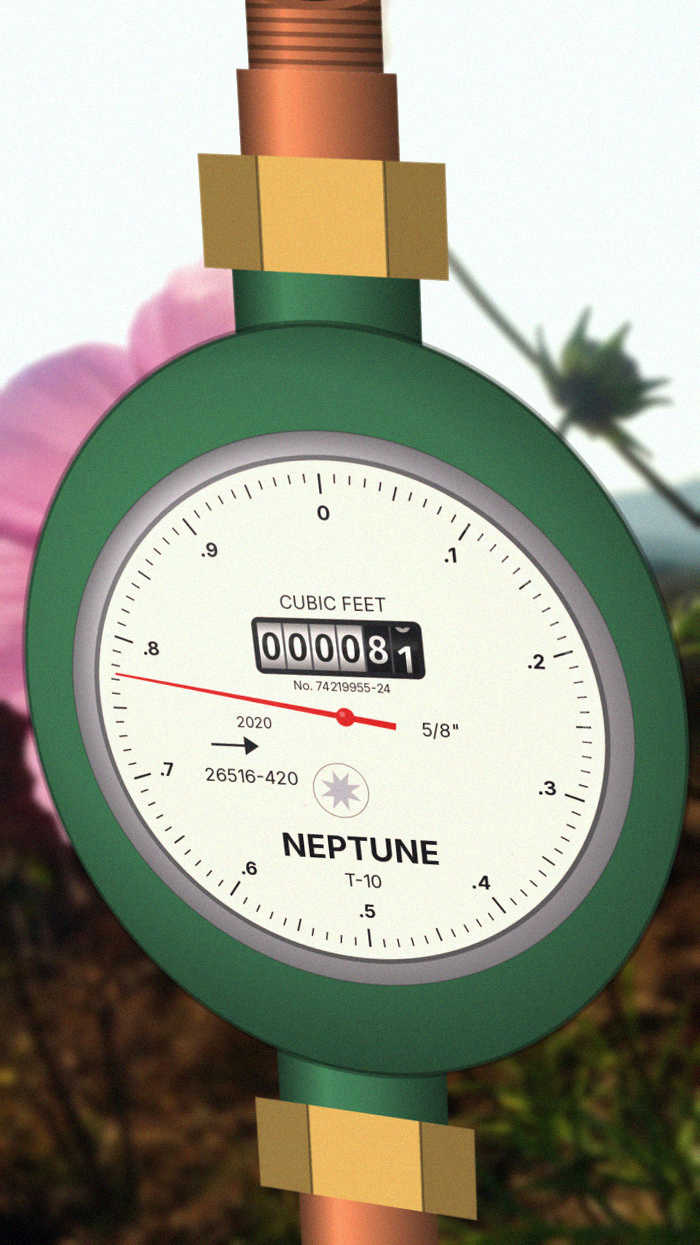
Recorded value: **80.77** ft³
